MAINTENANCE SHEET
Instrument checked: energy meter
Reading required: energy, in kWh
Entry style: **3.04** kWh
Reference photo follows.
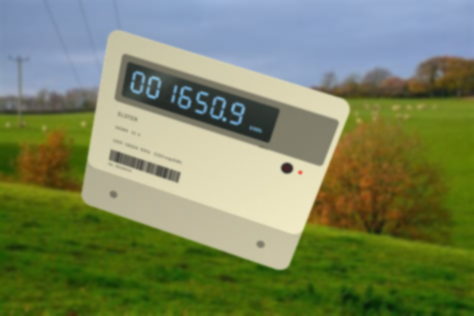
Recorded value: **1650.9** kWh
